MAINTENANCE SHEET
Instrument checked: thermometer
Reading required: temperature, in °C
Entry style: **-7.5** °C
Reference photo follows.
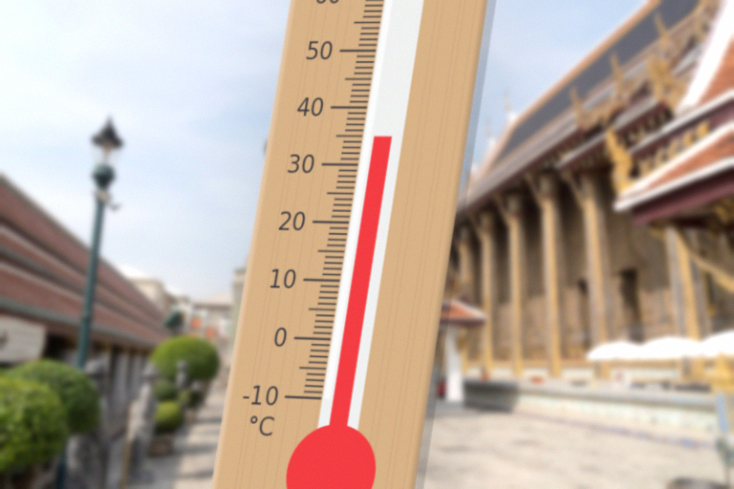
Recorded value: **35** °C
